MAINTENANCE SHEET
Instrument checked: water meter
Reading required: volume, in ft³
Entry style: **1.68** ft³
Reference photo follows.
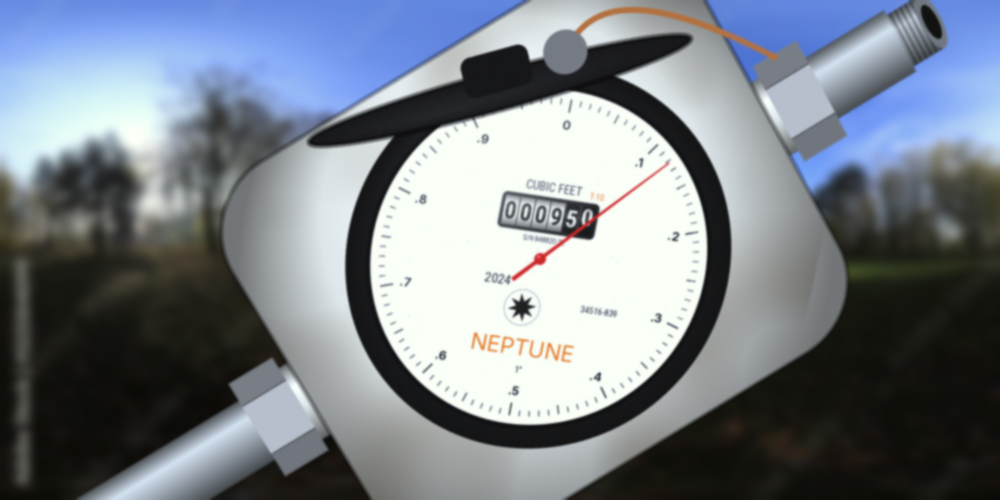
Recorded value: **950.12** ft³
